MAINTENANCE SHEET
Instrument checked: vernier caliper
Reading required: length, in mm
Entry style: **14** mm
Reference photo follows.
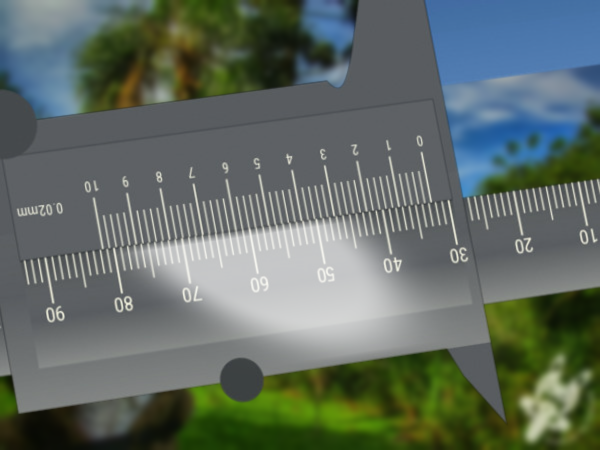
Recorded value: **32.6** mm
